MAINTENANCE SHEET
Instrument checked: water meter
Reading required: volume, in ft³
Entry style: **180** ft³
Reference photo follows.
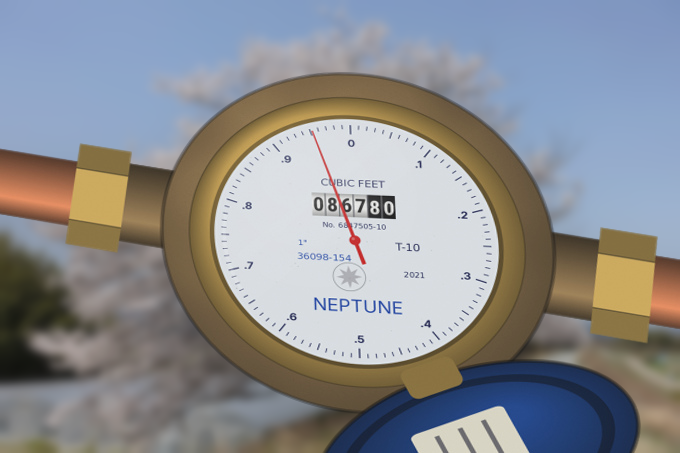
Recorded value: **86779.95** ft³
